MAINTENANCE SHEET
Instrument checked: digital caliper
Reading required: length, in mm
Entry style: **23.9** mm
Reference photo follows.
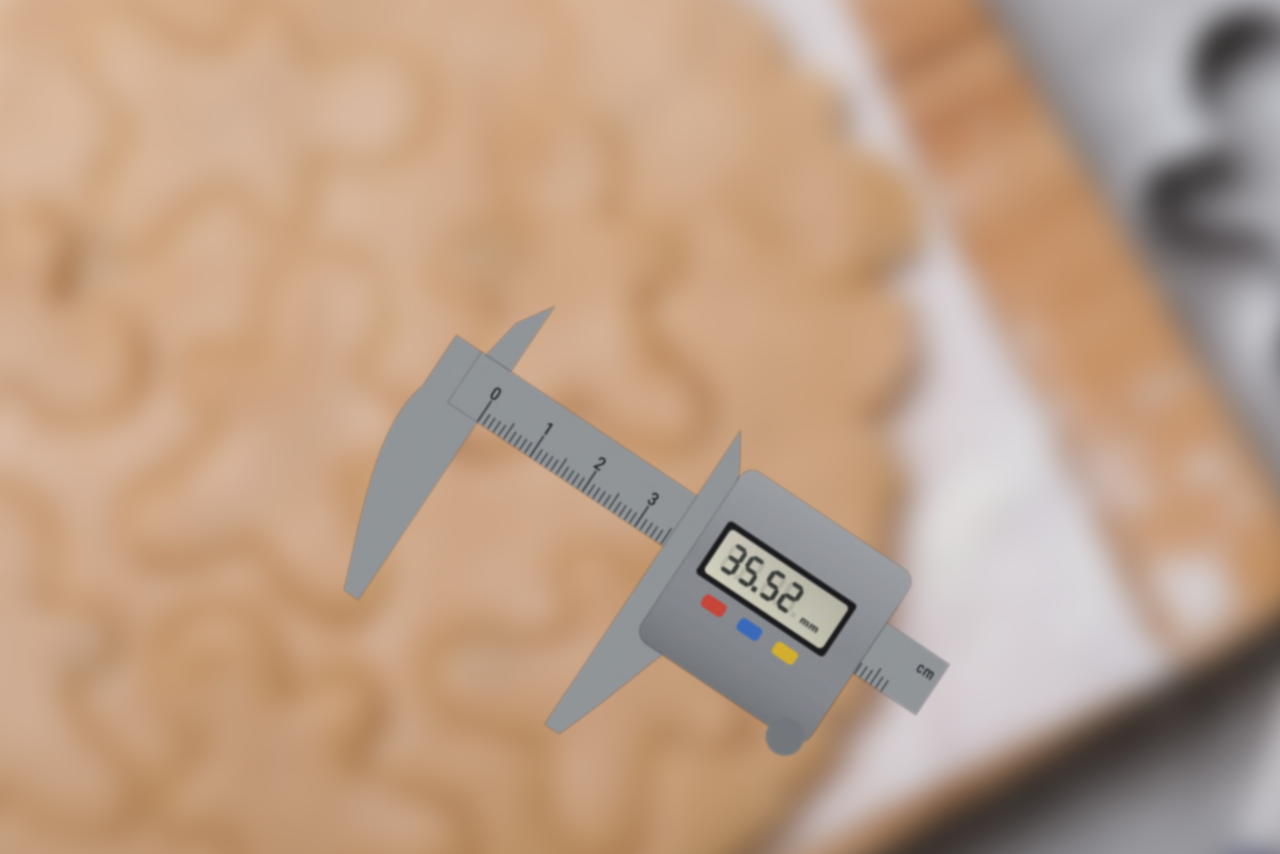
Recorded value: **35.52** mm
